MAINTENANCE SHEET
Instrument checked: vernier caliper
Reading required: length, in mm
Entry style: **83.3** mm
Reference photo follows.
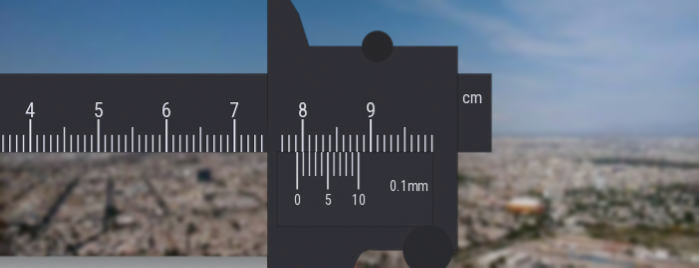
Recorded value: **79.2** mm
